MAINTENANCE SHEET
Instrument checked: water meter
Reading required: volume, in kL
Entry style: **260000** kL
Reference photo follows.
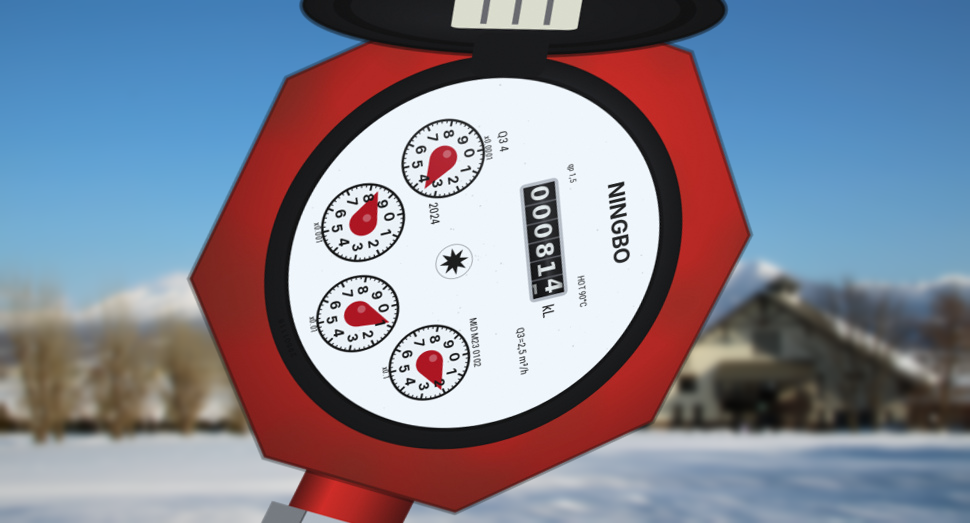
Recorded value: **814.2083** kL
